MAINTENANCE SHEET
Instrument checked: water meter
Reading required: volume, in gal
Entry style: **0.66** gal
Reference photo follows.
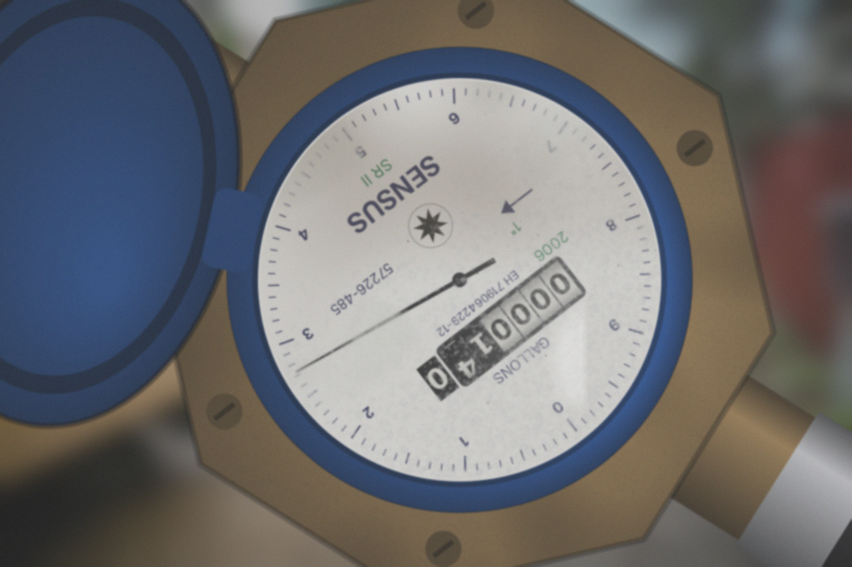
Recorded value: **142.7** gal
